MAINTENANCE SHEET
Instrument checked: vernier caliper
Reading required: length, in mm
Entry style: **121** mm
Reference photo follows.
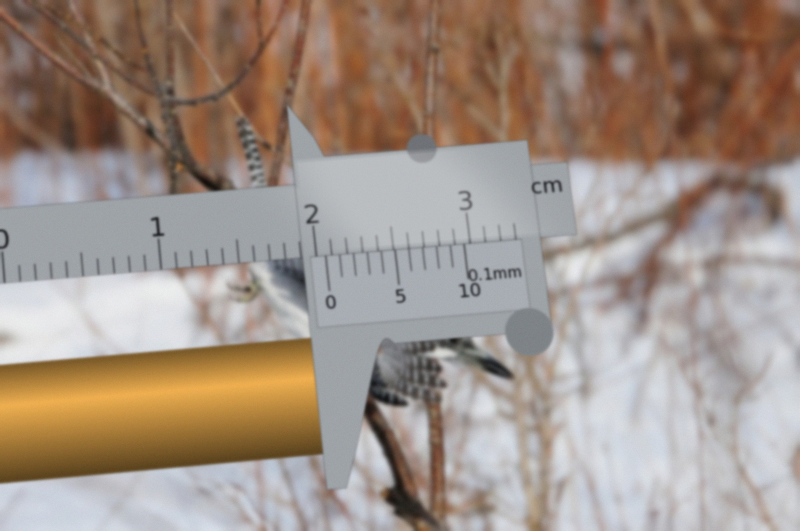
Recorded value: **20.6** mm
